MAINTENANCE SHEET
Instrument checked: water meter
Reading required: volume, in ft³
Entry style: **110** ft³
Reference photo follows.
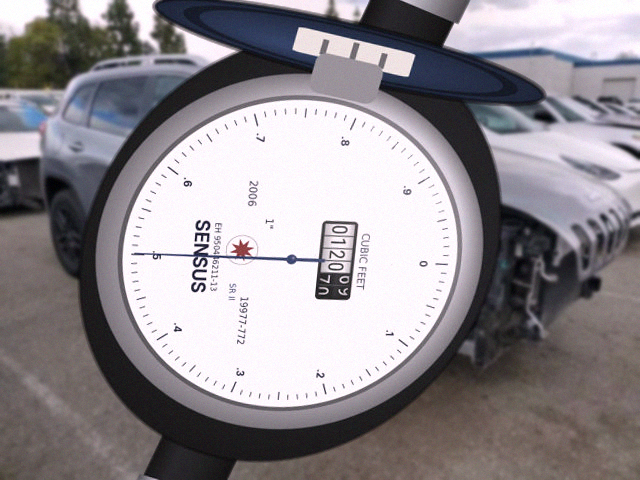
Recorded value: **12069.50** ft³
